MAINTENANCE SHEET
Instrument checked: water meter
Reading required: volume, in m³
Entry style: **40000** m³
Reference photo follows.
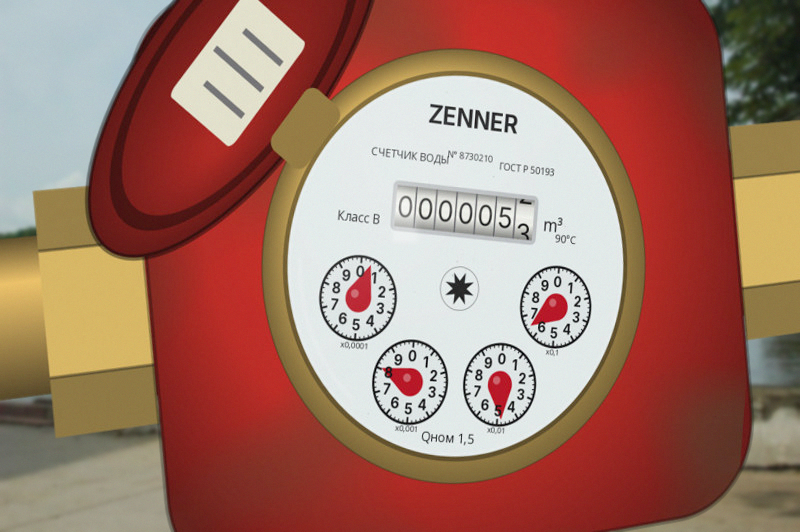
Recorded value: **52.6480** m³
